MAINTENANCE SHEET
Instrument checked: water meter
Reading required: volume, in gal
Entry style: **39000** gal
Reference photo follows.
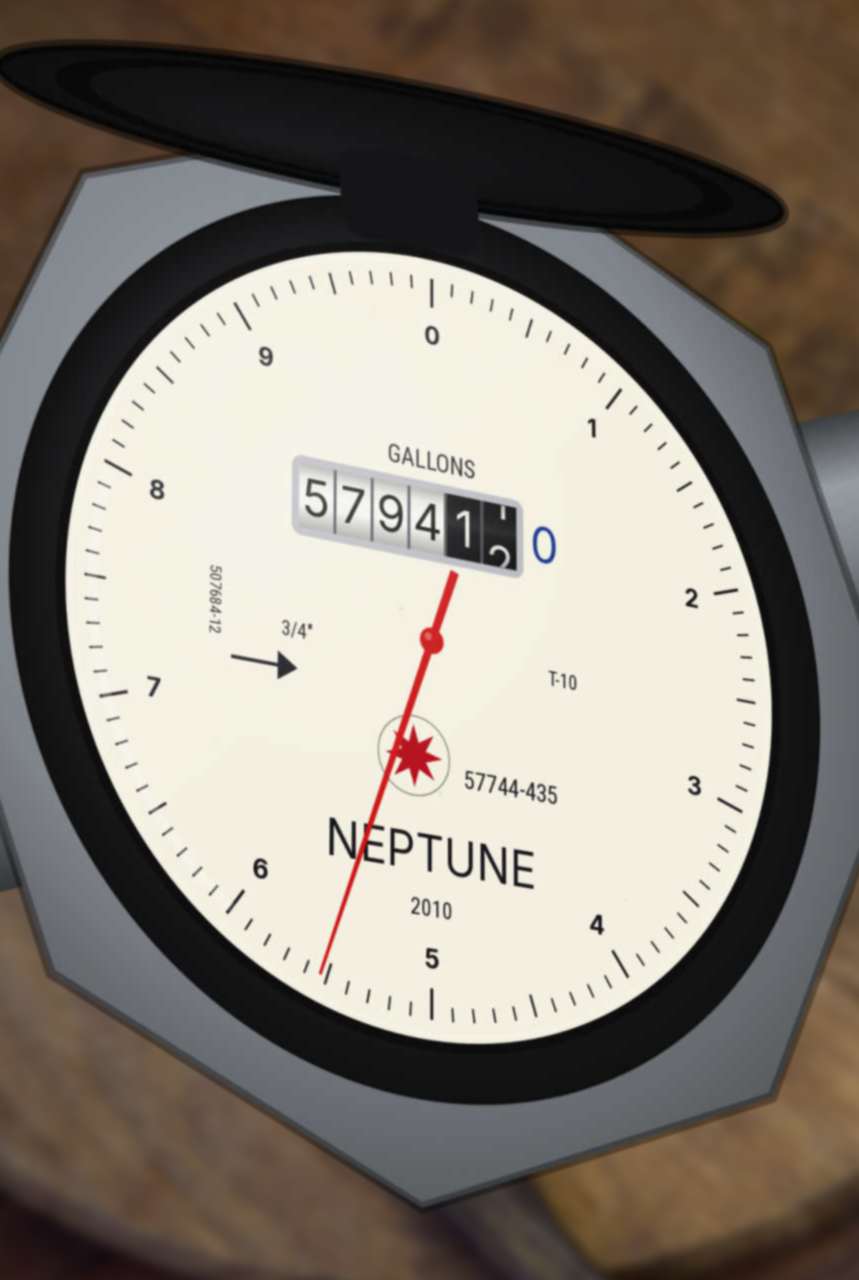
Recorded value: **5794115.5** gal
